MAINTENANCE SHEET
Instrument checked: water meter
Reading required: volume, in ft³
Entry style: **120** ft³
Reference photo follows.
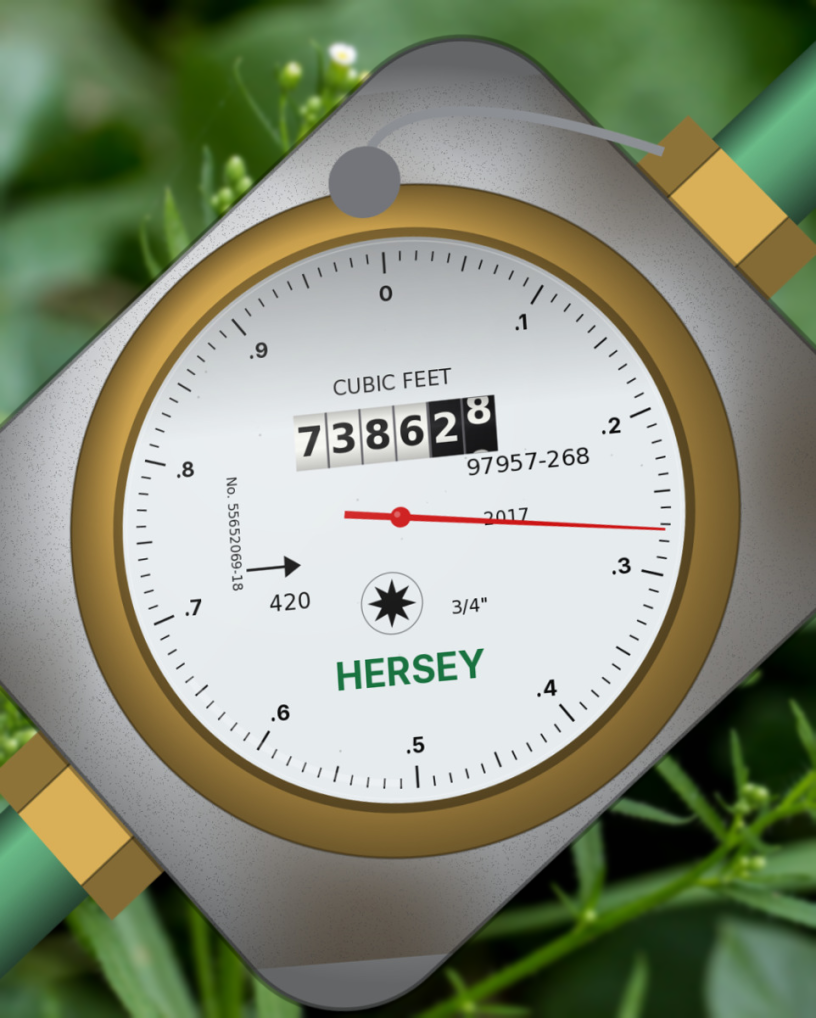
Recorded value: **738628.27** ft³
